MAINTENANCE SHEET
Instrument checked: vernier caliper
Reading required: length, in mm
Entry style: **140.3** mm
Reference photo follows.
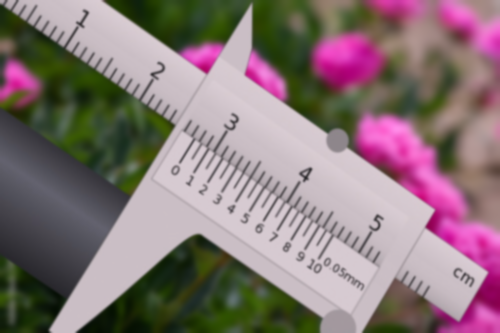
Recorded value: **27.4** mm
